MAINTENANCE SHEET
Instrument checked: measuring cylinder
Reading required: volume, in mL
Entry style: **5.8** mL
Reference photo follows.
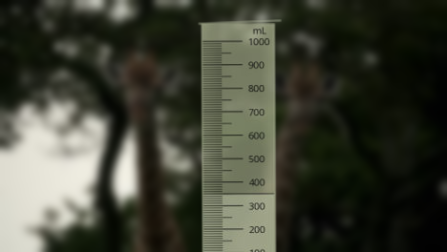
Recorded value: **350** mL
